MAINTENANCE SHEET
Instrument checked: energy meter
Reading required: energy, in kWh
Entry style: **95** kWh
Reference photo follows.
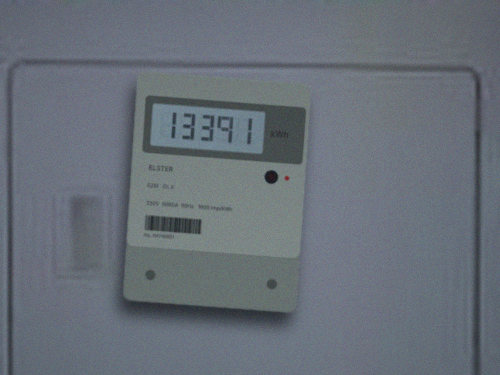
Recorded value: **13391** kWh
